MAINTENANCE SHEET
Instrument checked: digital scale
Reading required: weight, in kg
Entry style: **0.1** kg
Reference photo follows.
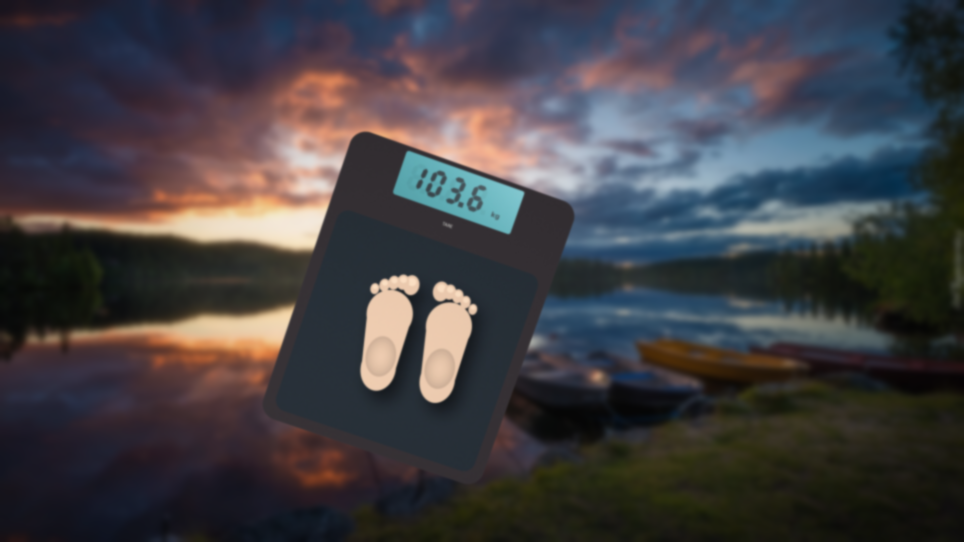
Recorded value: **103.6** kg
